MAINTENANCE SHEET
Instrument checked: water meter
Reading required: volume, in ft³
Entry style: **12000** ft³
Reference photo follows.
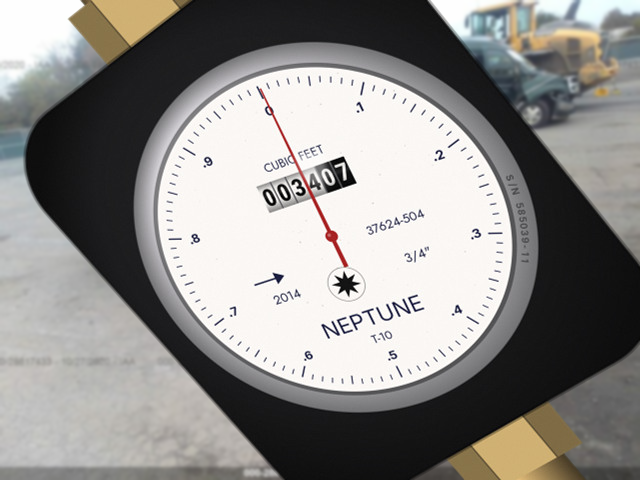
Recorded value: **3407.00** ft³
